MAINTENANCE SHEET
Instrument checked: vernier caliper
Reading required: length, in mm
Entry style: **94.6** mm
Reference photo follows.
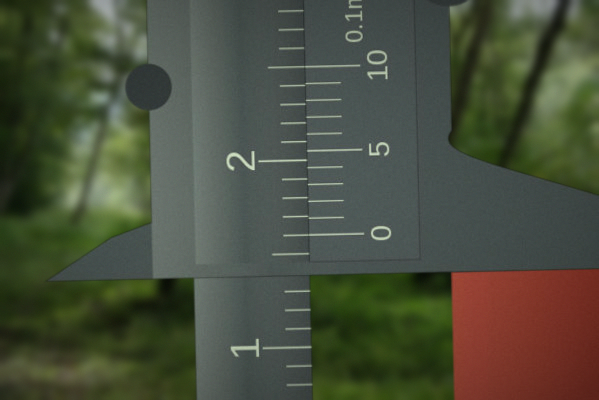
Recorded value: **16.0** mm
